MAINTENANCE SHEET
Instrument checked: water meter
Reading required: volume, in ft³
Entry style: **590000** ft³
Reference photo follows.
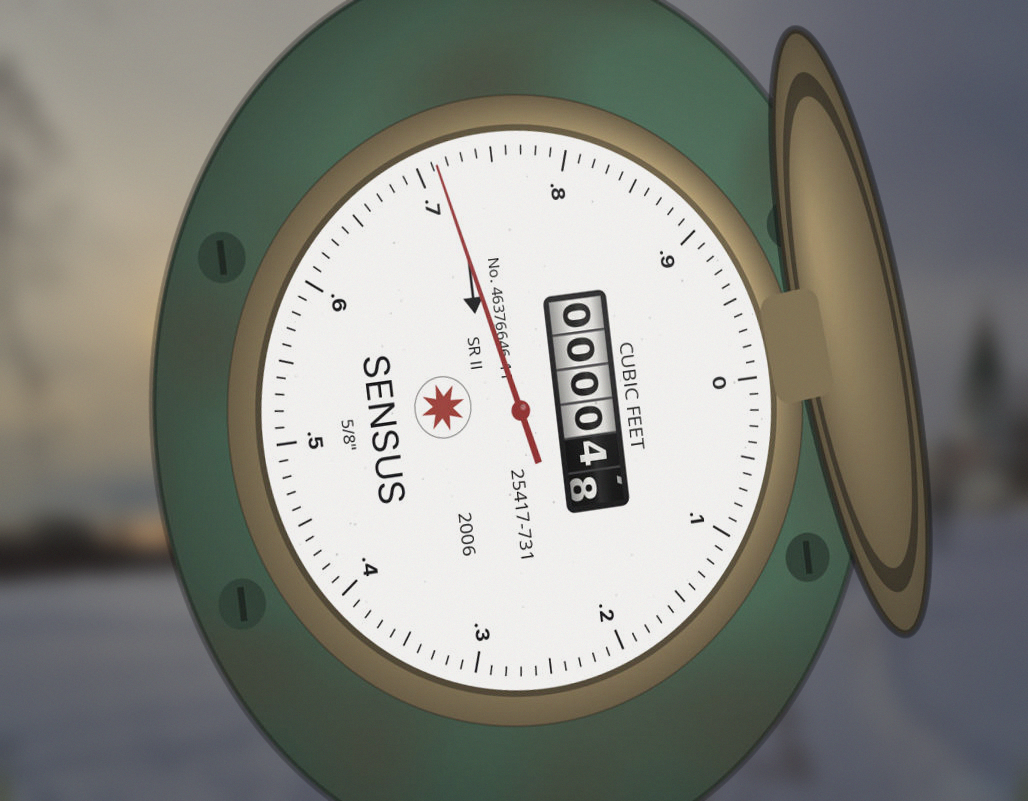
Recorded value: **47.71** ft³
